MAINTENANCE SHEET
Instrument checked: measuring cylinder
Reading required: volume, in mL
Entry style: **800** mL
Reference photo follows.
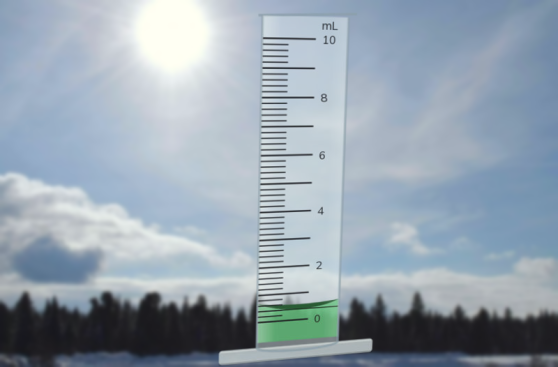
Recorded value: **0.4** mL
